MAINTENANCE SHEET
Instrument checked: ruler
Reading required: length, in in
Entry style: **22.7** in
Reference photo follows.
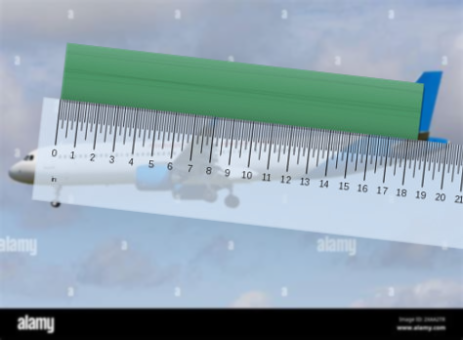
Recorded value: **18.5** in
